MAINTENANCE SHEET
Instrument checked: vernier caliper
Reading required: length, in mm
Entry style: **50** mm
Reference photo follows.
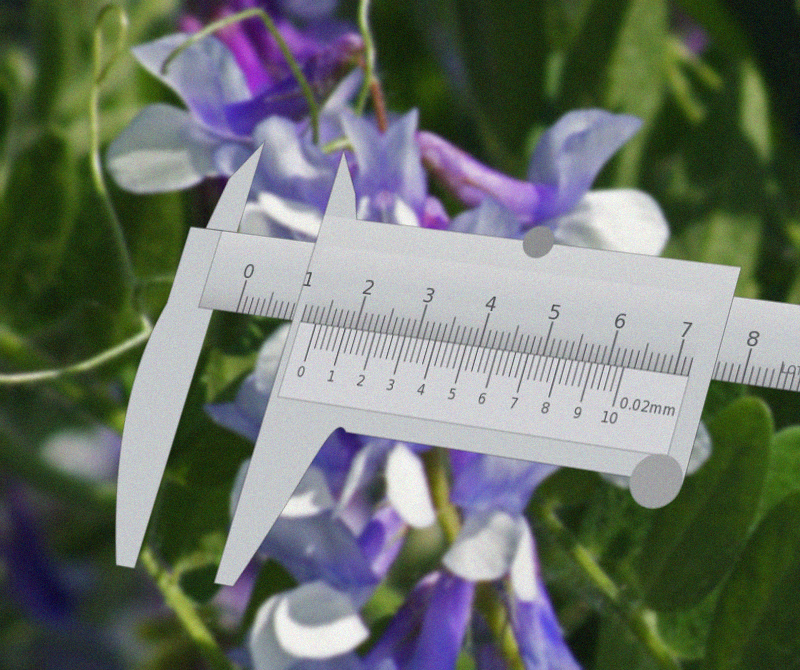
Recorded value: **13.4** mm
